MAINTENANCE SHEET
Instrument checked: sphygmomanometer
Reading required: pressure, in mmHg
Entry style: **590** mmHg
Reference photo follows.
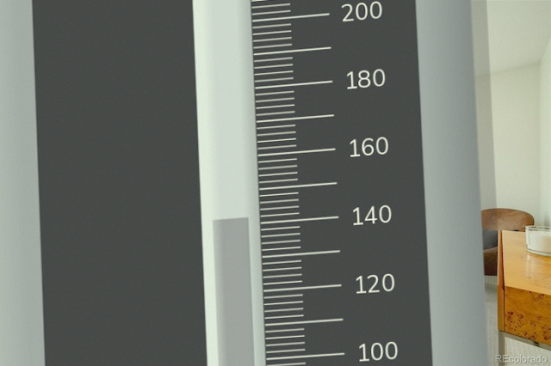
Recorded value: **142** mmHg
